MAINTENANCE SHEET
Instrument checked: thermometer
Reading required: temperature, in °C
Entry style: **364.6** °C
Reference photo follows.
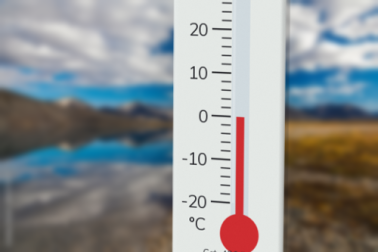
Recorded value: **0** °C
